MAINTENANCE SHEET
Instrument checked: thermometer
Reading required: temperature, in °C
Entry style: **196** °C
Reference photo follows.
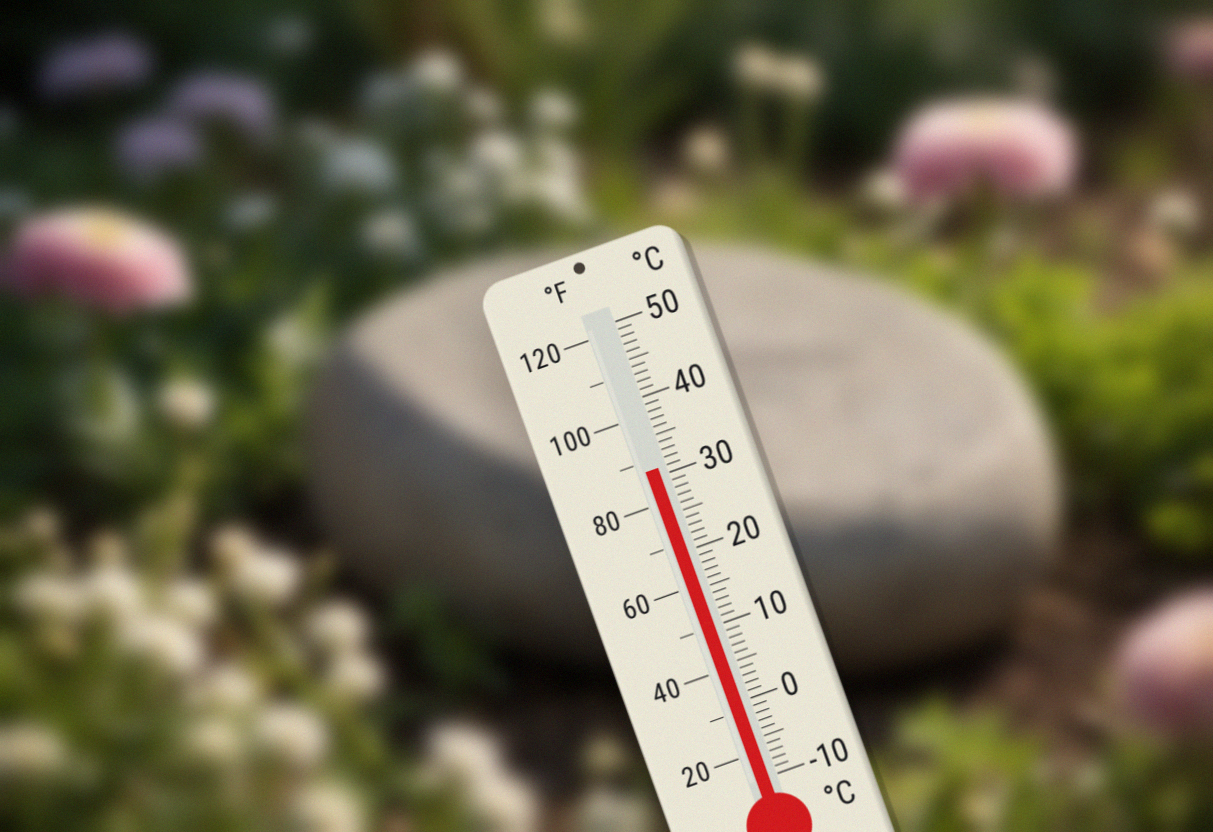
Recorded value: **31** °C
